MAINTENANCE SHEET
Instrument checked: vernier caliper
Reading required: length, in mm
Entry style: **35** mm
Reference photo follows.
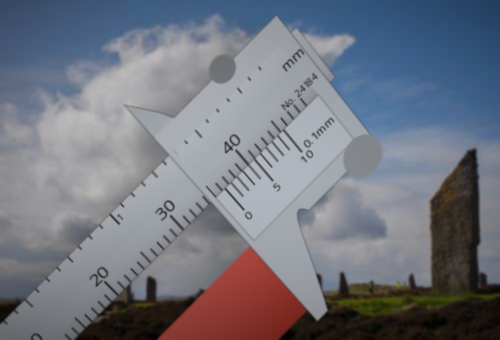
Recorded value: **36.4** mm
